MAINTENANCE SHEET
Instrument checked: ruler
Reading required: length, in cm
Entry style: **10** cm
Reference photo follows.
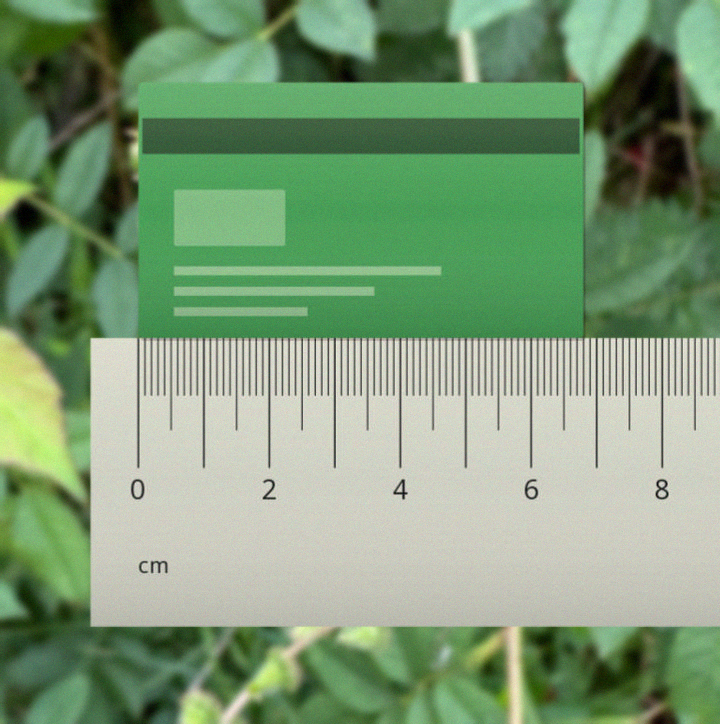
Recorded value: **6.8** cm
